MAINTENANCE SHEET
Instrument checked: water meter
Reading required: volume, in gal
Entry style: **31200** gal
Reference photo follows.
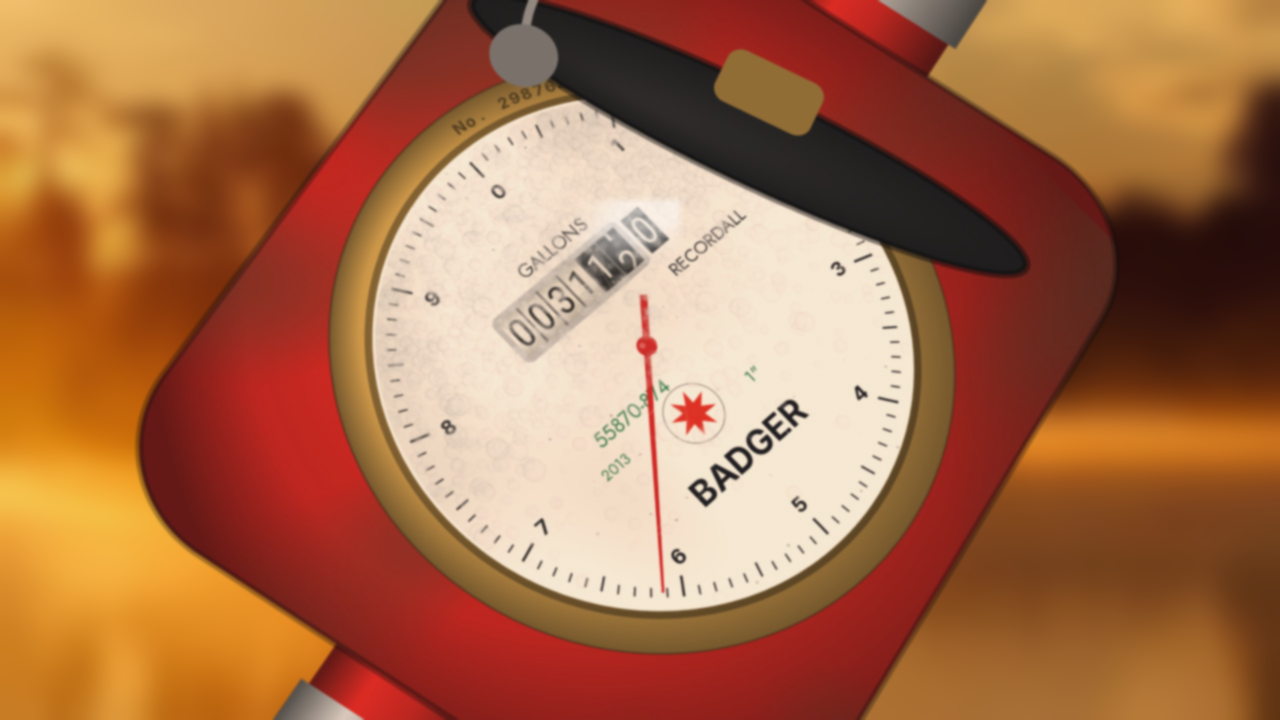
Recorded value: **31116.1** gal
